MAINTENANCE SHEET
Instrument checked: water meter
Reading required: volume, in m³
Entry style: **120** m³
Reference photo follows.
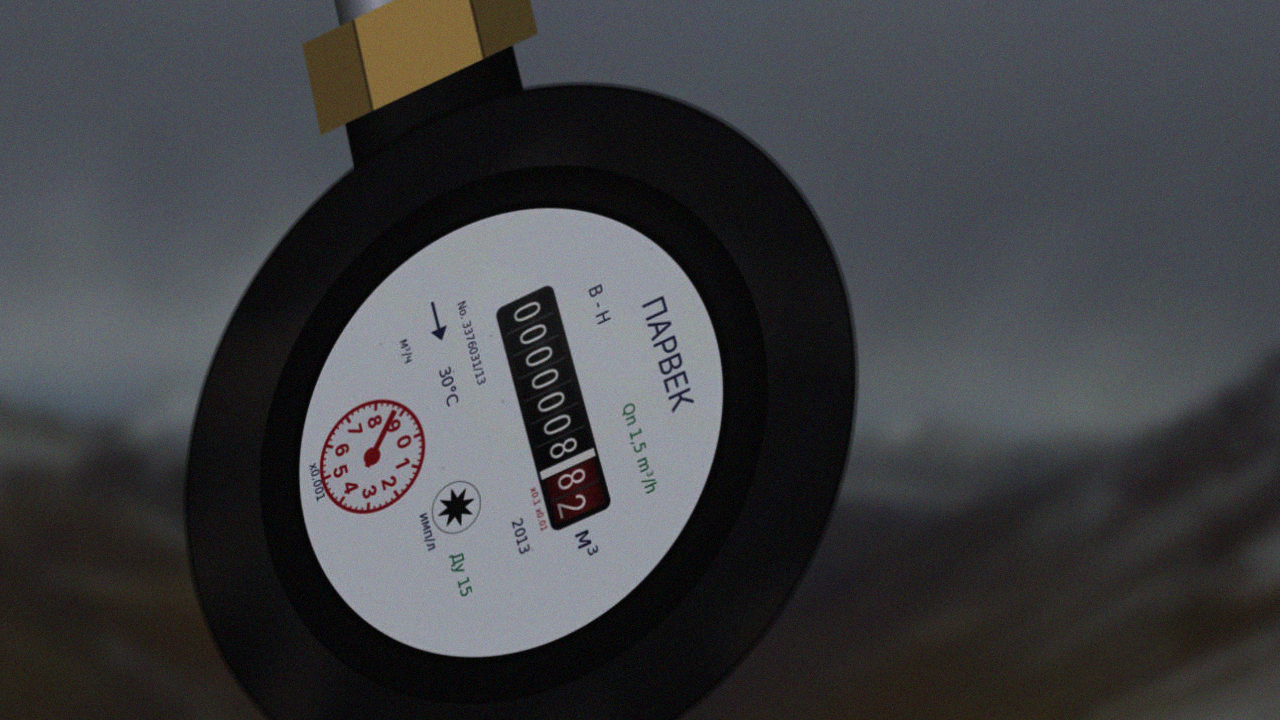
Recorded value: **8.818** m³
